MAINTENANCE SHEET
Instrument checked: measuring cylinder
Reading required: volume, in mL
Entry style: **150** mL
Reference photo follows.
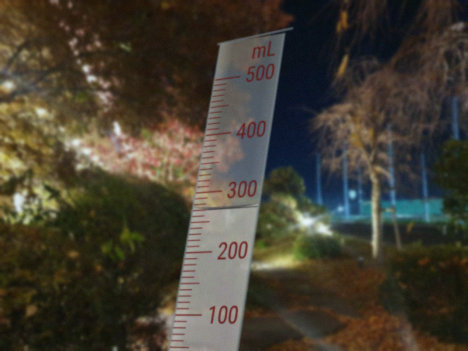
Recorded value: **270** mL
